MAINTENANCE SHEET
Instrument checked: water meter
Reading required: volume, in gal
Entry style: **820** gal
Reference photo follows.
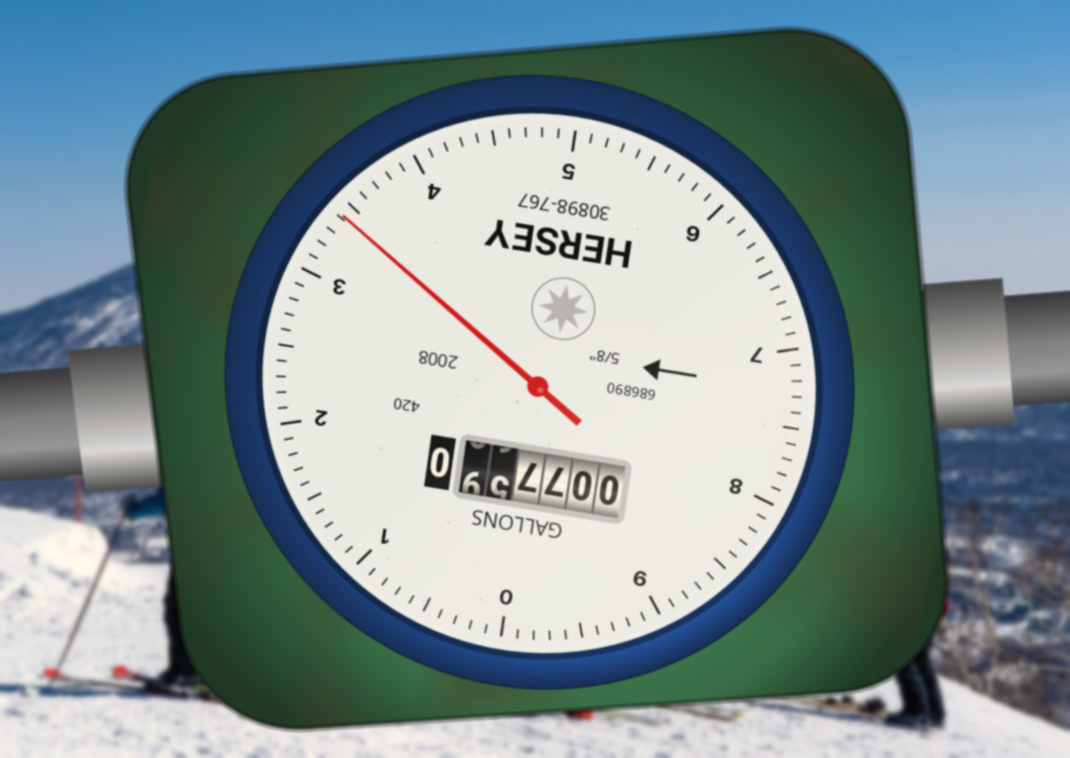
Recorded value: **77593.4** gal
